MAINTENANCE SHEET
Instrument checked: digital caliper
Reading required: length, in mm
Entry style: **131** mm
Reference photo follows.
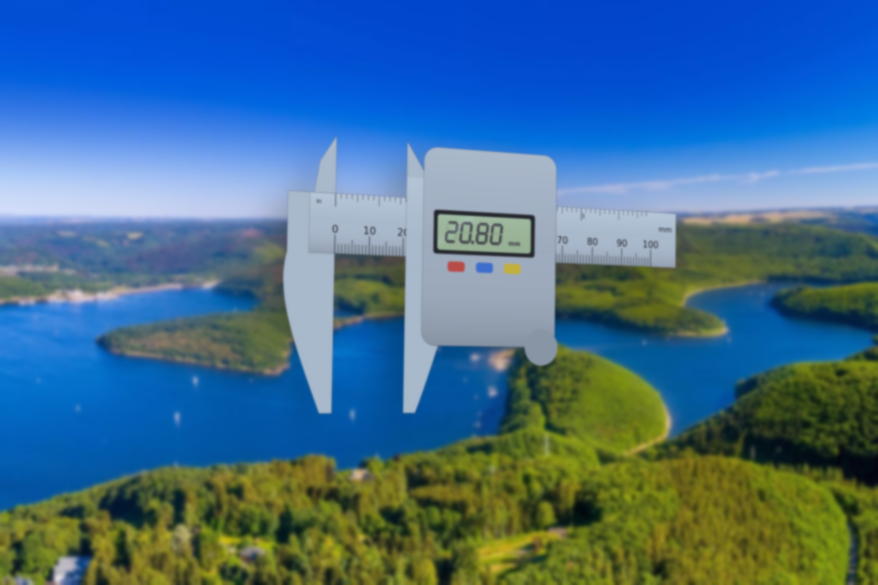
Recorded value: **20.80** mm
